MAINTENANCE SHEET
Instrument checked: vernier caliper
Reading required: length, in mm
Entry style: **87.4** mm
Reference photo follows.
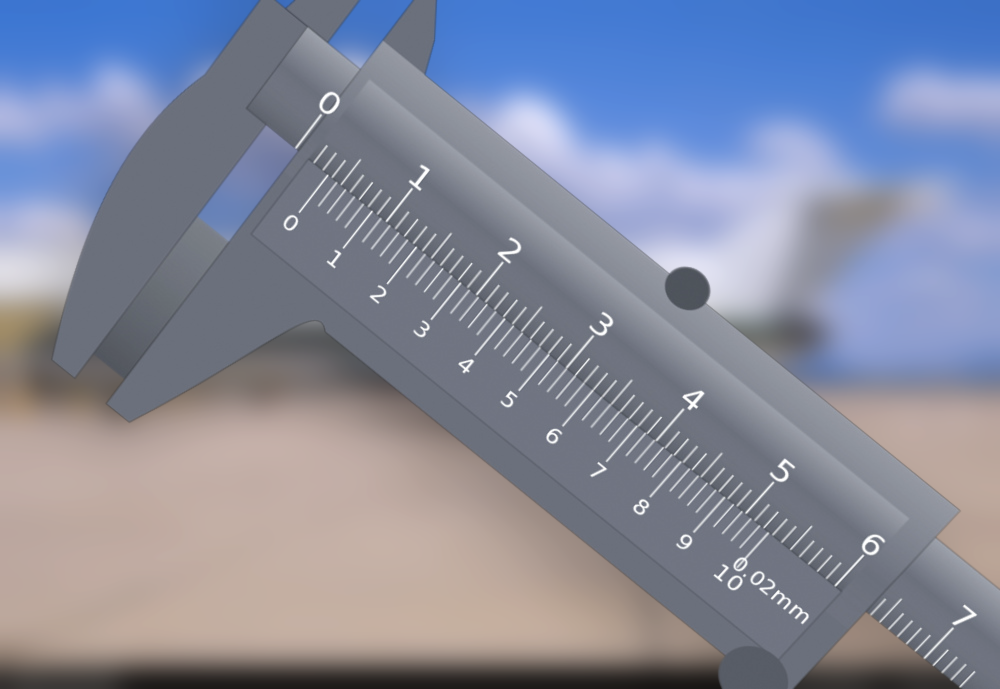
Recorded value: **3.6** mm
